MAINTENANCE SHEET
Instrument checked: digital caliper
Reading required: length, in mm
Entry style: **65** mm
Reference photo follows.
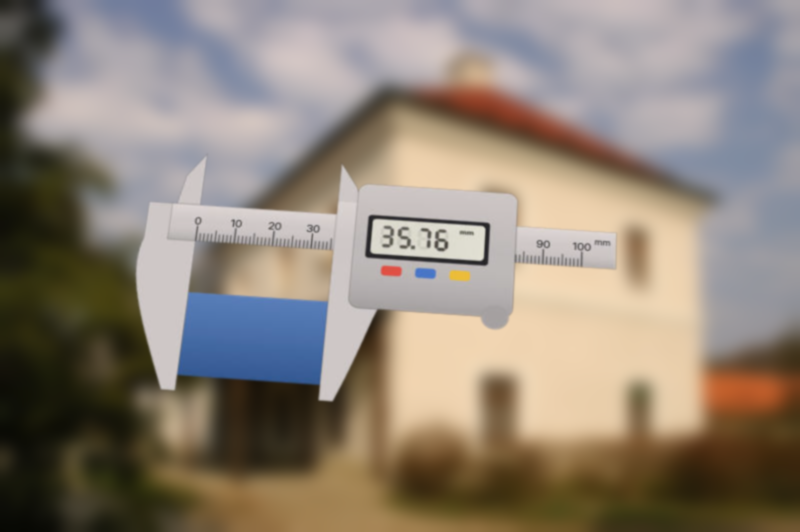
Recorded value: **35.76** mm
